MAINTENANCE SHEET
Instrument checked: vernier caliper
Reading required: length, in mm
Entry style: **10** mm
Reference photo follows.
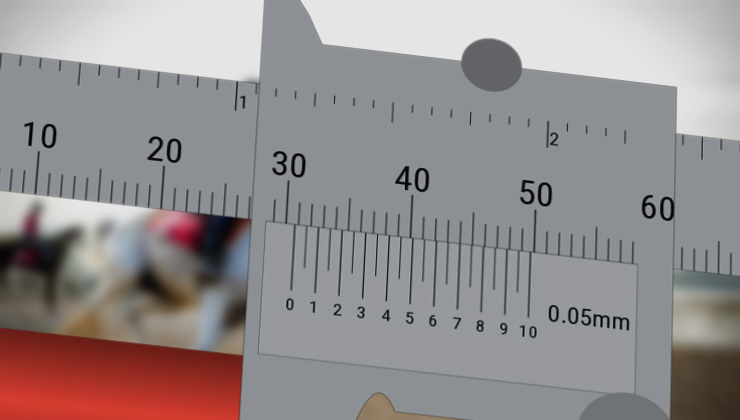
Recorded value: **30.7** mm
